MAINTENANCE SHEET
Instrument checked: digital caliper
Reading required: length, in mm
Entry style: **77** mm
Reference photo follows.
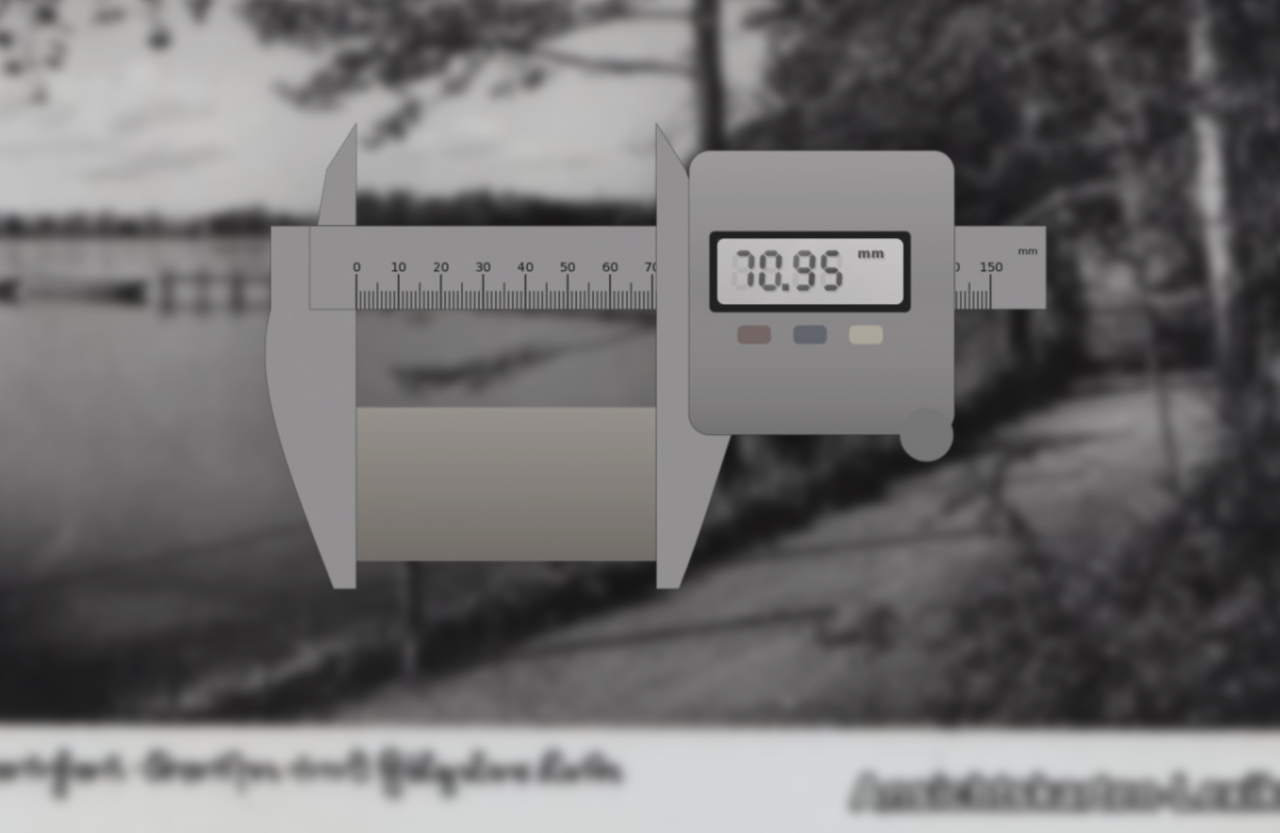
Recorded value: **70.95** mm
